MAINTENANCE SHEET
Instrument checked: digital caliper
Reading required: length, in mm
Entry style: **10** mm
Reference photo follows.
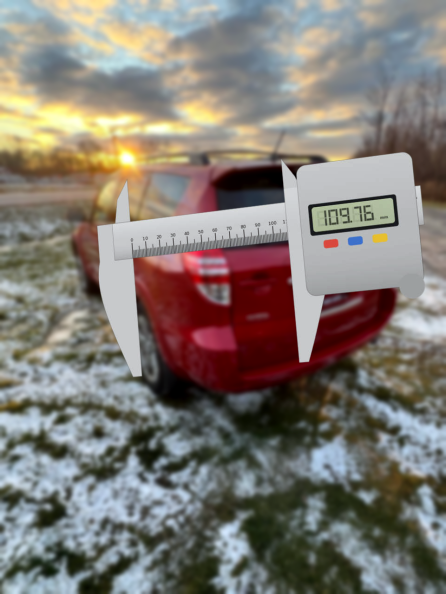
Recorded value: **109.76** mm
